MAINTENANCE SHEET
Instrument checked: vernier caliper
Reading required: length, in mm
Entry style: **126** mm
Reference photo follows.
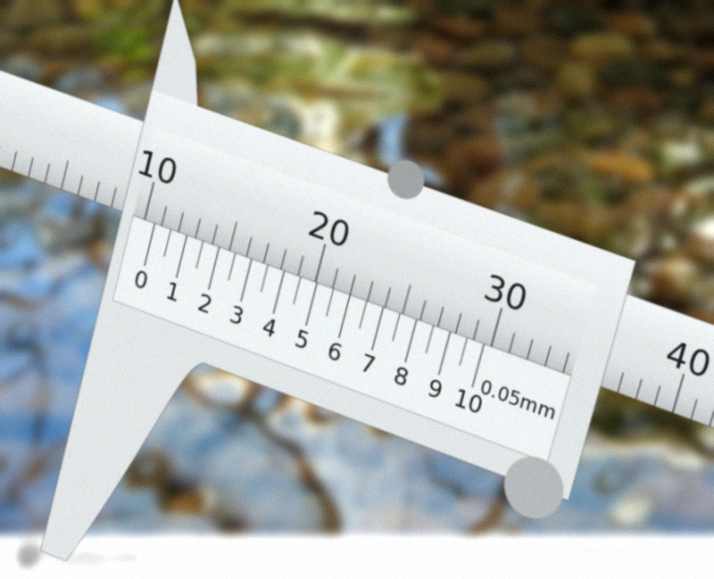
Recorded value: **10.6** mm
